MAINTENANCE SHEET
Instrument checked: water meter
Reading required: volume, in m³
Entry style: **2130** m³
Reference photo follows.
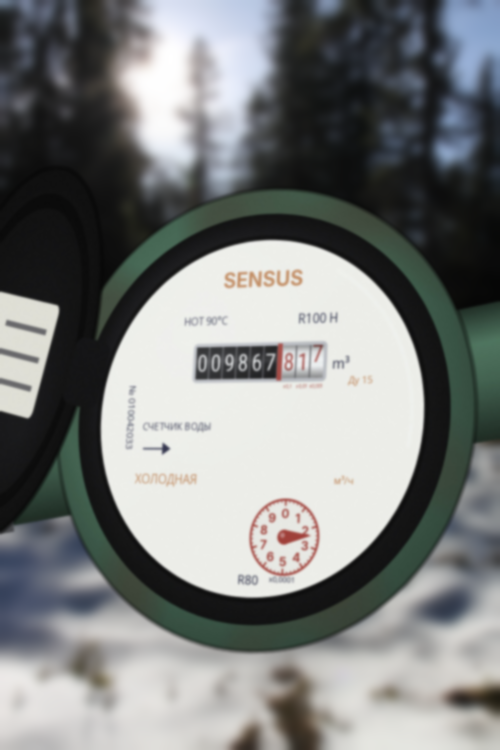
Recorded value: **9867.8172** m³
